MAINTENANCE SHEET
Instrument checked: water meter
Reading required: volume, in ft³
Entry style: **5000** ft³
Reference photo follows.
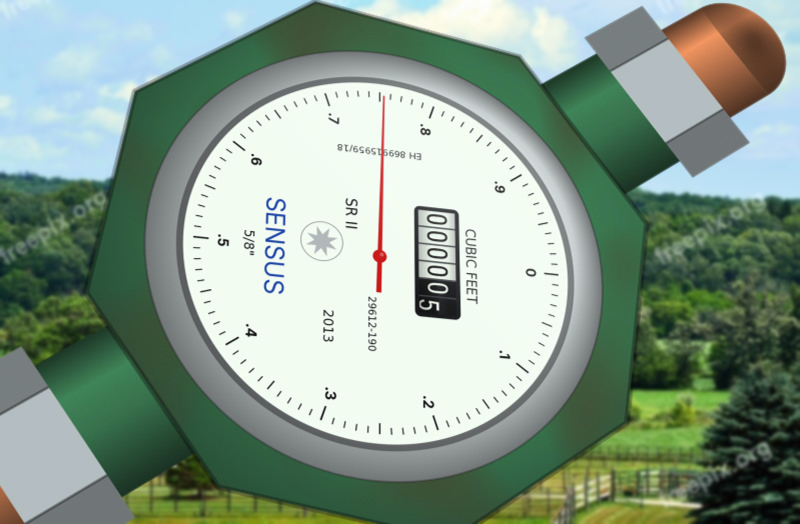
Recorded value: **4.75** ft³
